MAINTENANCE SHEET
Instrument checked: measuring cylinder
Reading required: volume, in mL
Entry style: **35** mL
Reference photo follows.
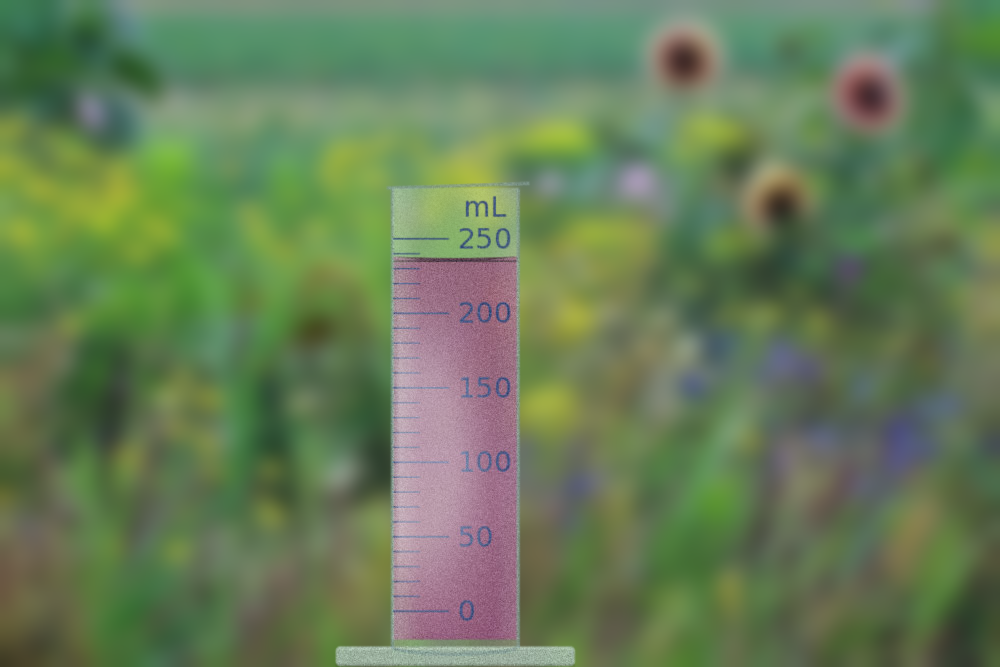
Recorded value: **235** mL
